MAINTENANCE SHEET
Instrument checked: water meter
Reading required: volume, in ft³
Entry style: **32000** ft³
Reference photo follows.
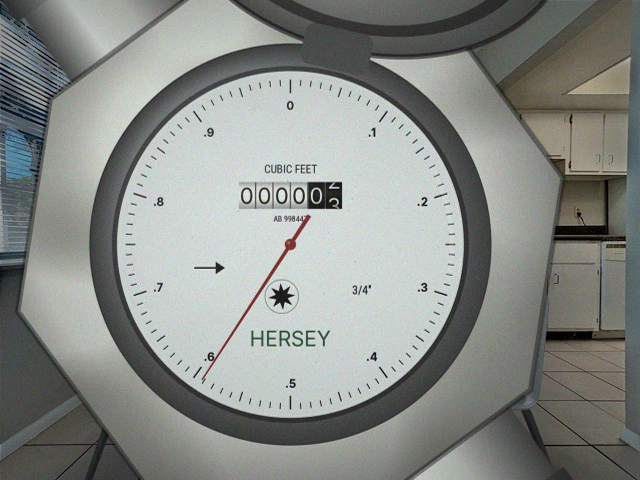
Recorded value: **2.59** ft³
